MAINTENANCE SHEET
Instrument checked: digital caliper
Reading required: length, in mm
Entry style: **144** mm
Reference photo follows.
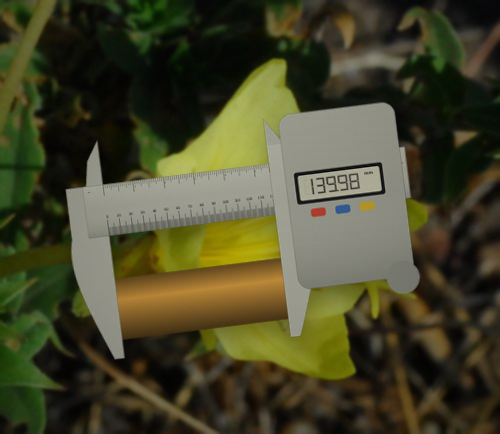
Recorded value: **139.98** mm
